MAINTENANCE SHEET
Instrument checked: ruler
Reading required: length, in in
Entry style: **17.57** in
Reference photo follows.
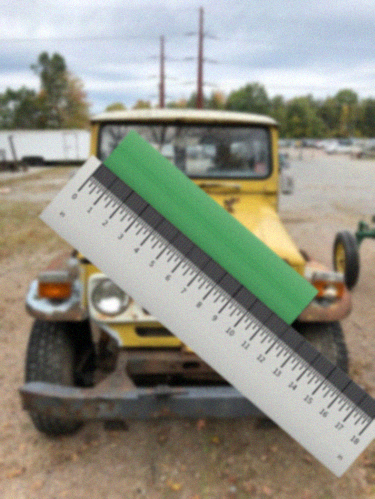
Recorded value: **12** in
